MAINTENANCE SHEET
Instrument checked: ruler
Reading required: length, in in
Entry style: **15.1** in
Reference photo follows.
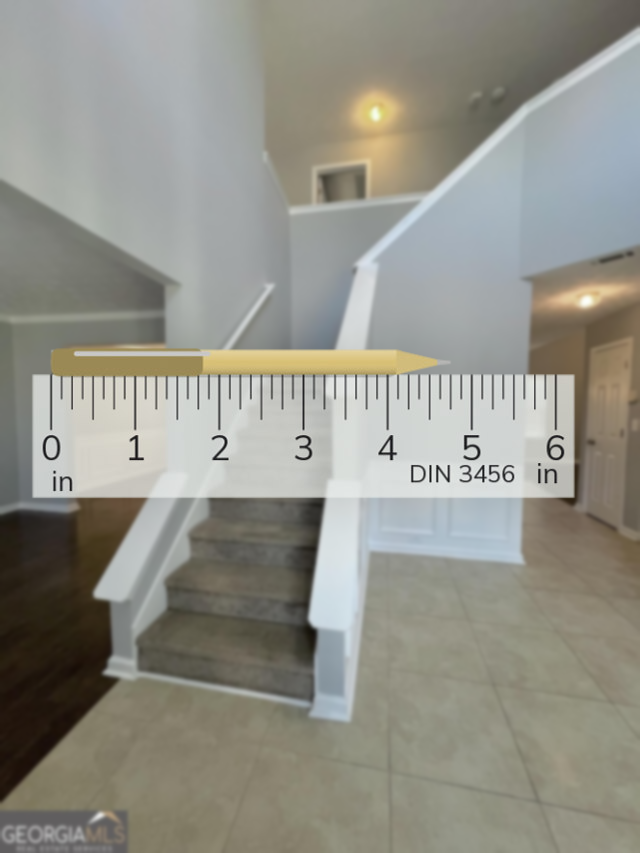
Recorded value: **4.75** in
